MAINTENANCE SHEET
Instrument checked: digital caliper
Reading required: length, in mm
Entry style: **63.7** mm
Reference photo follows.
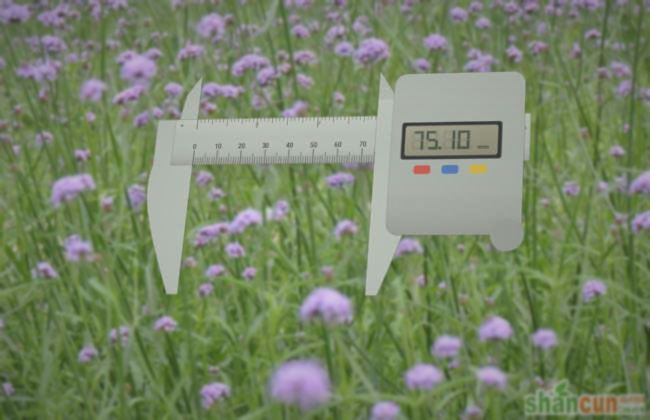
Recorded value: **75.10** mm
